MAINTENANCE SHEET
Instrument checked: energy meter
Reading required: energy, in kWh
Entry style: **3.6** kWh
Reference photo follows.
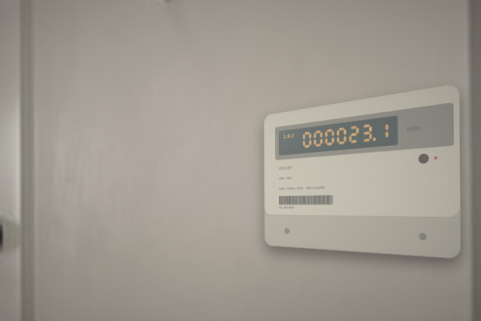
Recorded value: **23.1** kWh
